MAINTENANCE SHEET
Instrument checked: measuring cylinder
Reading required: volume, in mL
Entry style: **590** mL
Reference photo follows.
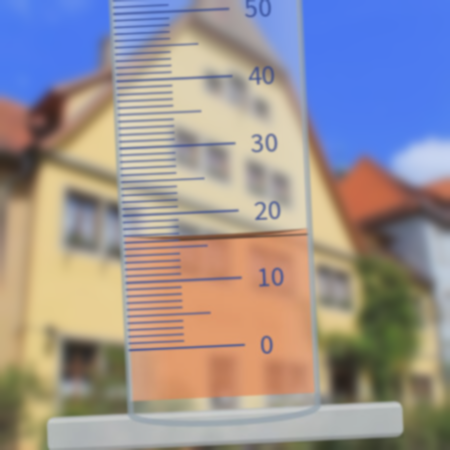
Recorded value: **16** mL
